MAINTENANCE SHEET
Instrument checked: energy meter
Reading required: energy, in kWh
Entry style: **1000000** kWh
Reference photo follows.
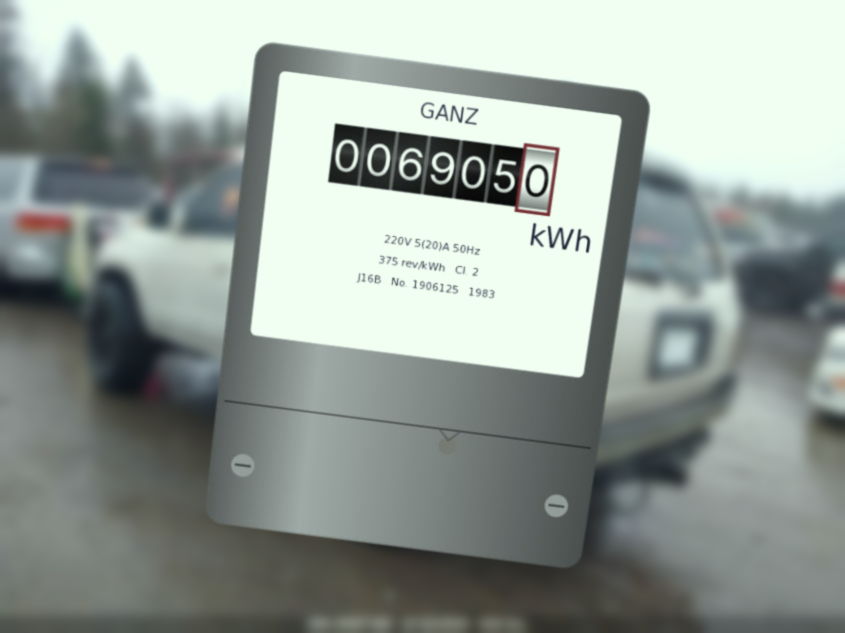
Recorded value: **6905.0** kWh
